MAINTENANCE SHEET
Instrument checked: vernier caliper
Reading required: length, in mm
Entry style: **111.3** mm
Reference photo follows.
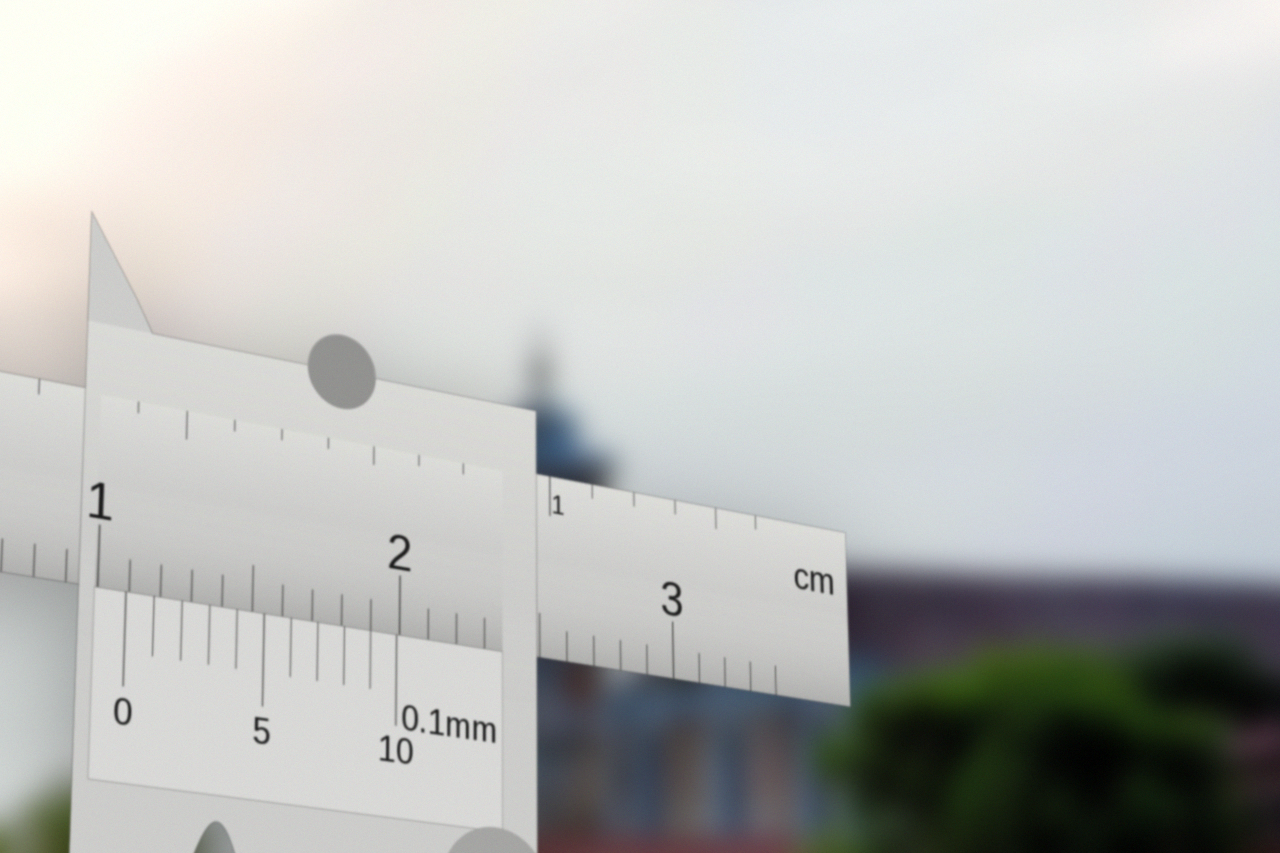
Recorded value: **10.9** mm
